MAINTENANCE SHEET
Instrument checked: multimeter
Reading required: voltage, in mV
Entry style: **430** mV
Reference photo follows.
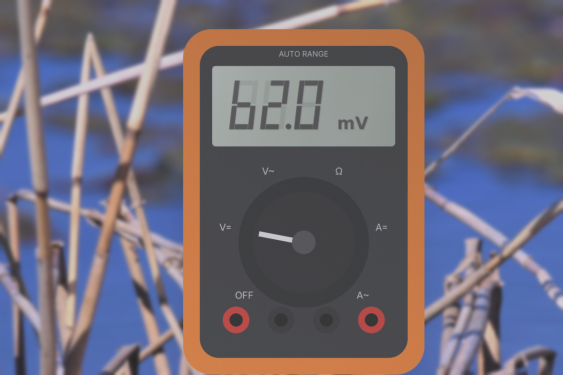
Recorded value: **62.0** mV
